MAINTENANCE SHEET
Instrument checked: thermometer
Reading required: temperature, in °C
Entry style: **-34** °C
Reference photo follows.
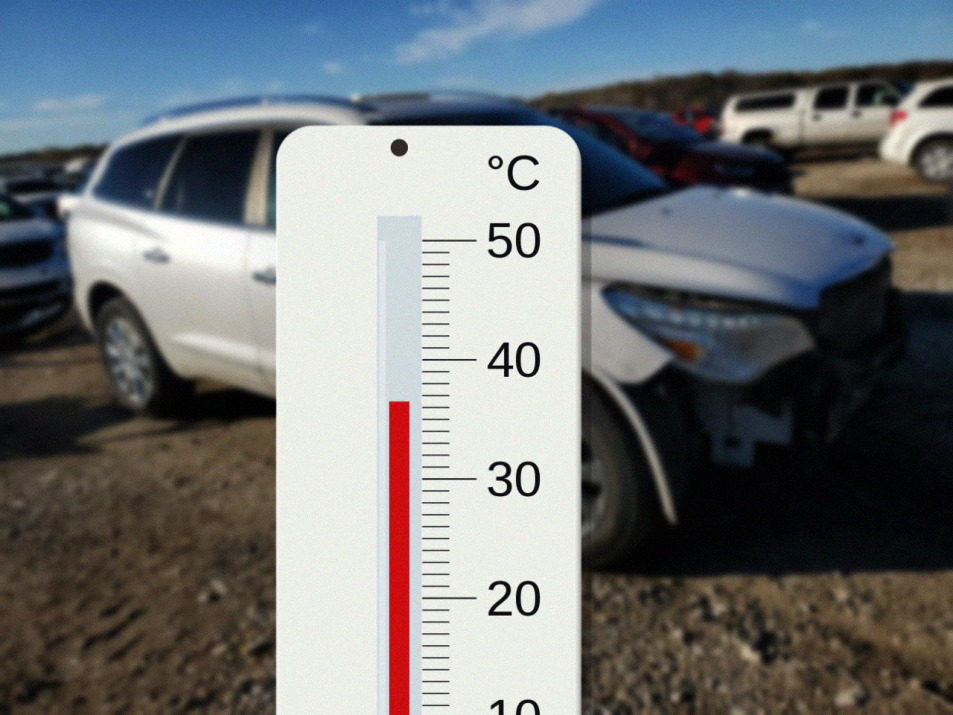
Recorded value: **36.5** °C
